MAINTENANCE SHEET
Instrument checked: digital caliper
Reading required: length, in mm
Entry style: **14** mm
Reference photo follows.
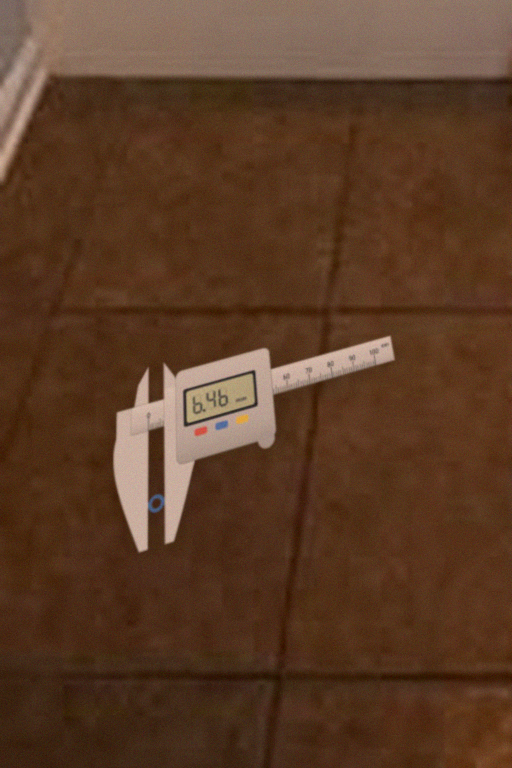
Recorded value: **6.46** mm
